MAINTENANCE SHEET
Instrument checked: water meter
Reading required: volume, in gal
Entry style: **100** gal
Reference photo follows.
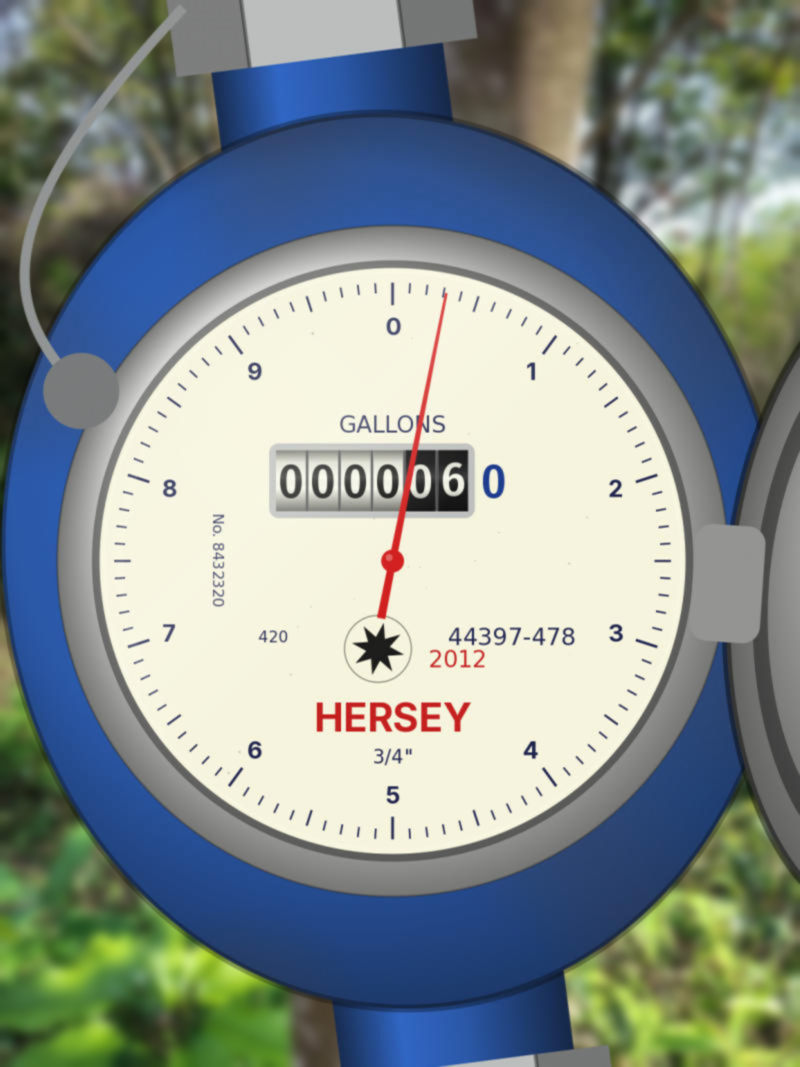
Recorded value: **60.3** gal
